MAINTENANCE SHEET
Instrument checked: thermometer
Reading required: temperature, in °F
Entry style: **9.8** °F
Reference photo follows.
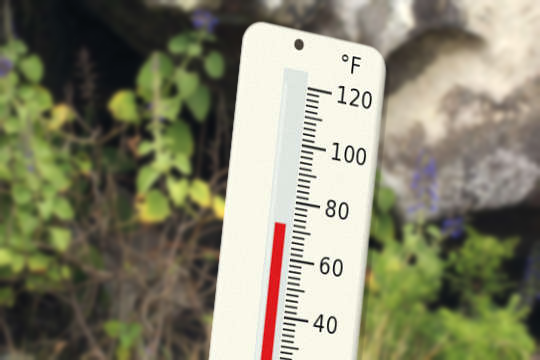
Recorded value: **72** °F
